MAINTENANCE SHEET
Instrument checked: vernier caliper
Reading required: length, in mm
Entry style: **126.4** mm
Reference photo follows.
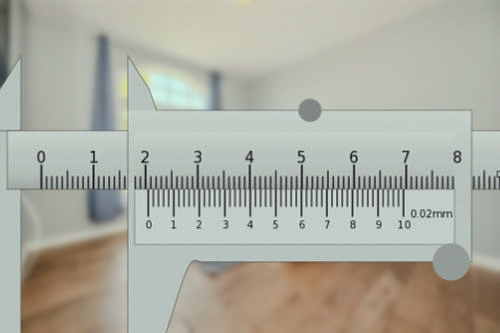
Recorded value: **20.5** mm
